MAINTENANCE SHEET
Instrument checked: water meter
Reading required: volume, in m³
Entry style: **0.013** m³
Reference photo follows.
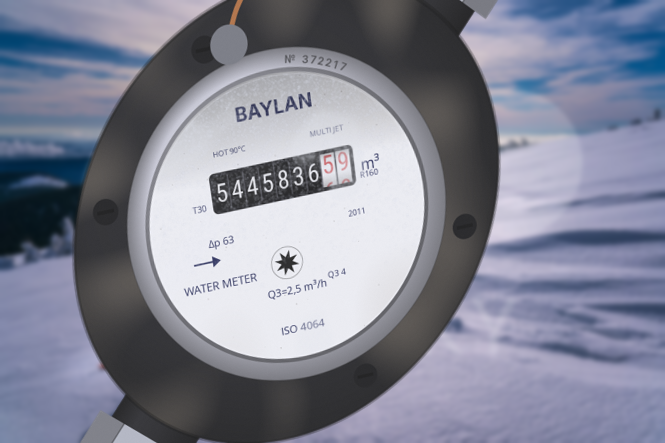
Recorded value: **5445836.59** m³
